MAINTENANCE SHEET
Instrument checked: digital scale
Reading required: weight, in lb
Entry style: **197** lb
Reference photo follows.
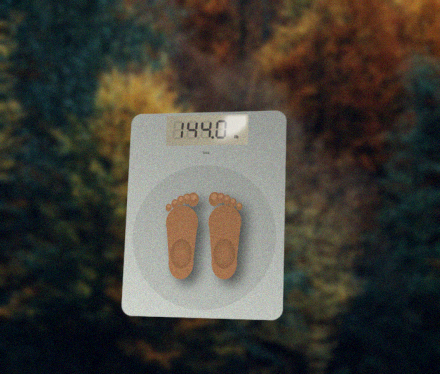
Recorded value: **144.0** lb
